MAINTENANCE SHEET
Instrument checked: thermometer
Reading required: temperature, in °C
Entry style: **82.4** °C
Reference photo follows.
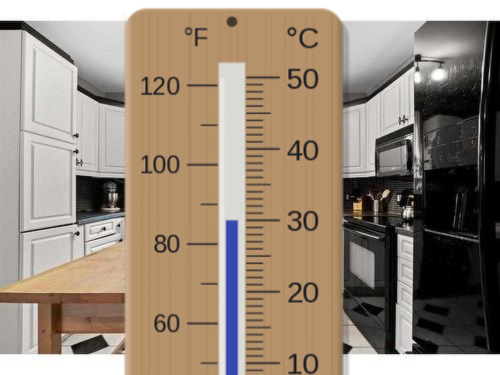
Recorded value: **30** °C
